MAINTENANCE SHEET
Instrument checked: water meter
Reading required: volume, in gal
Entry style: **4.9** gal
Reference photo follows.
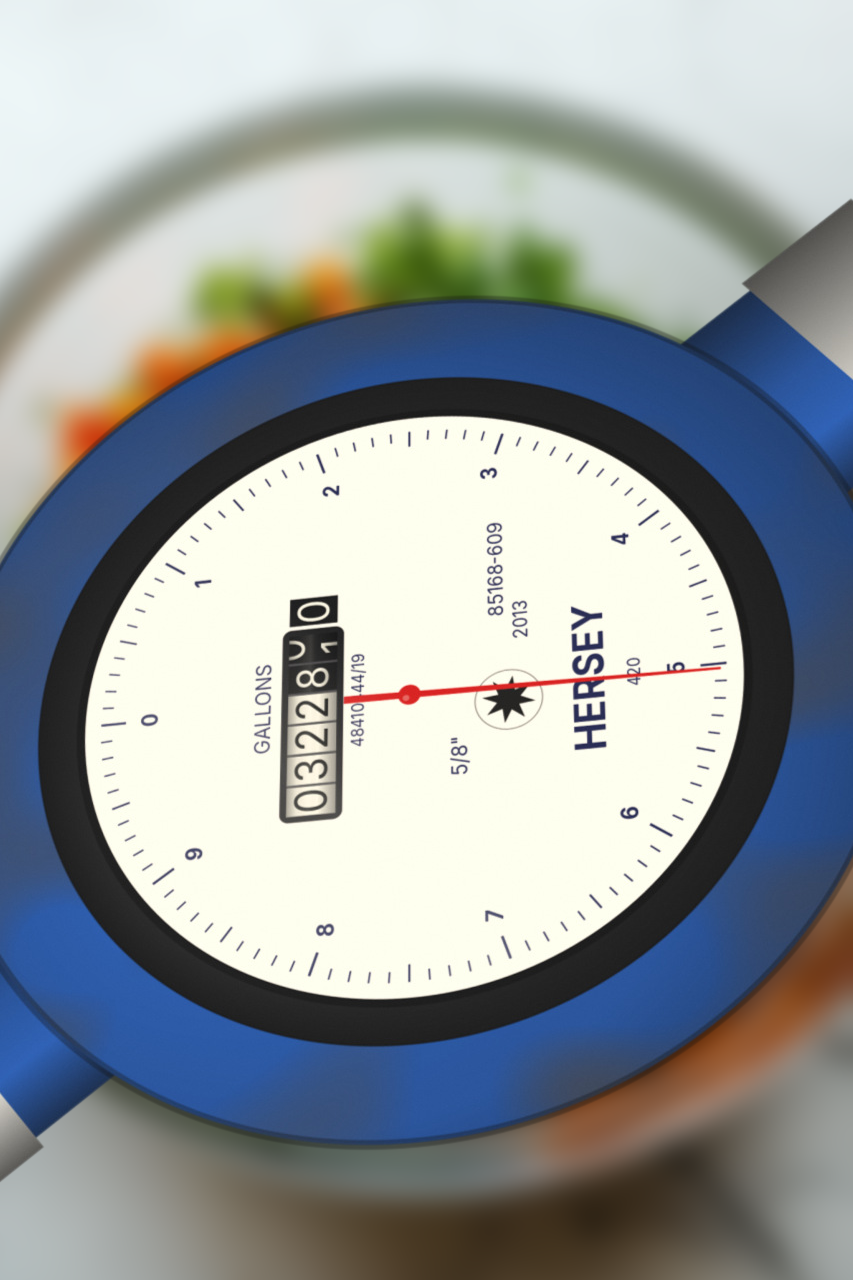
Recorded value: **322805.0** gal
